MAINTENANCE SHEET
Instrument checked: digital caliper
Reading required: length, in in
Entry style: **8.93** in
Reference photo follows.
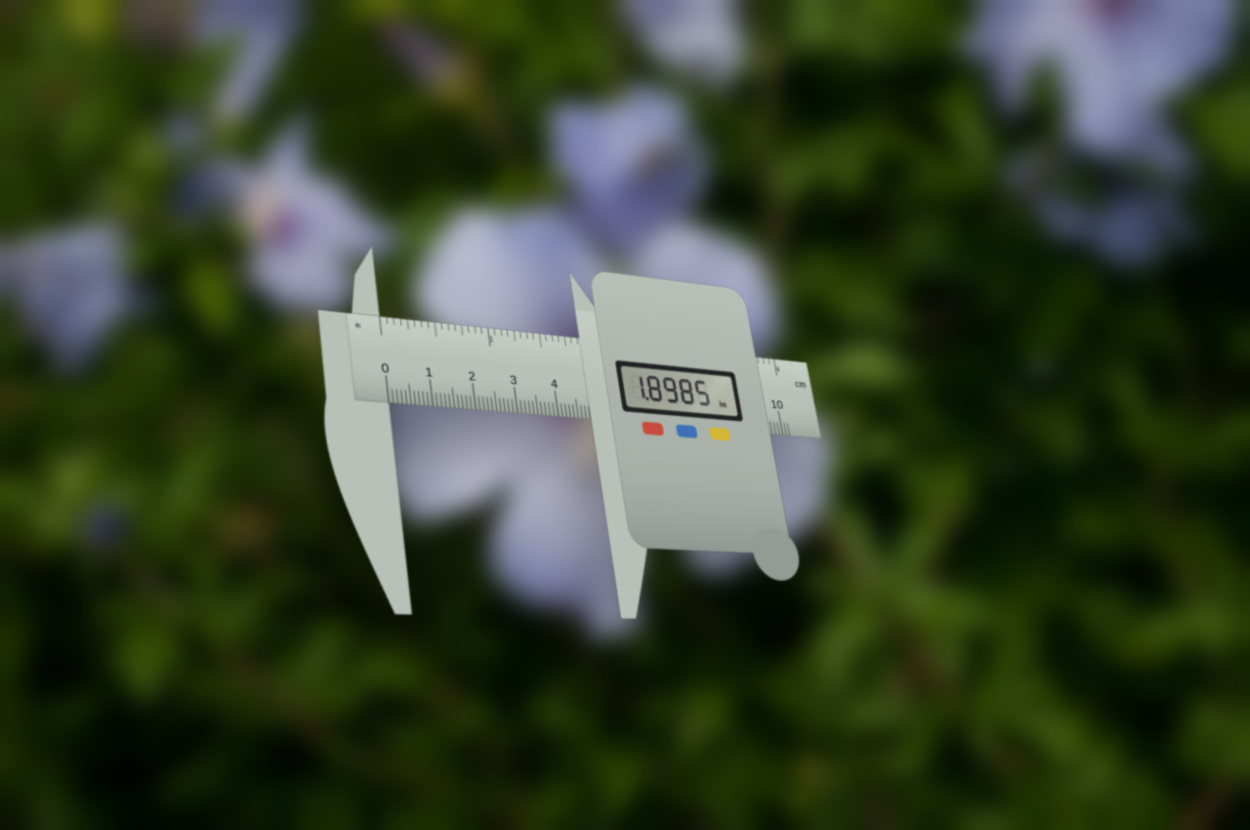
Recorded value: **1.8985** in
